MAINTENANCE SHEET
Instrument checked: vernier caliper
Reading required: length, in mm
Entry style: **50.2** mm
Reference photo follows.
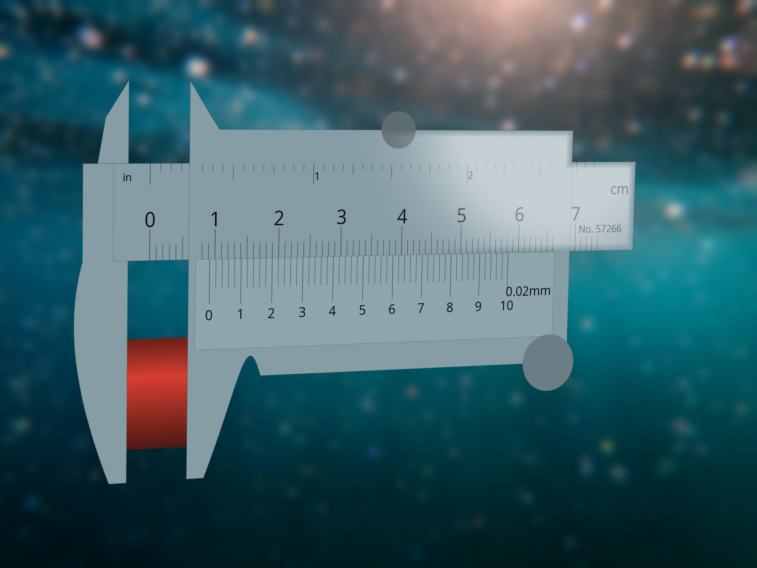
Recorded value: **9.2** mm
